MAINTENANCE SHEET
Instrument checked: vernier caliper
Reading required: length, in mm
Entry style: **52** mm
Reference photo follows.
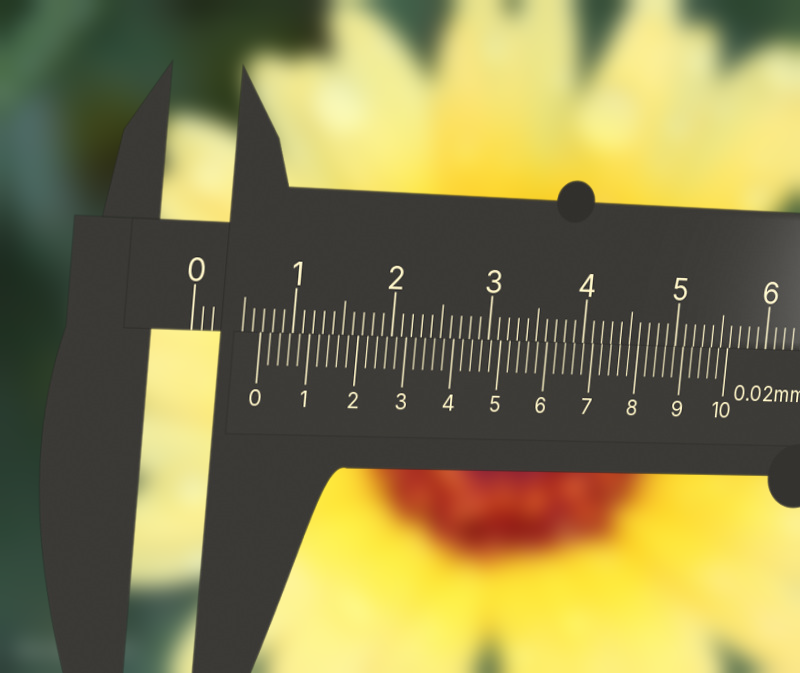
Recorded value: **6.8** mm
